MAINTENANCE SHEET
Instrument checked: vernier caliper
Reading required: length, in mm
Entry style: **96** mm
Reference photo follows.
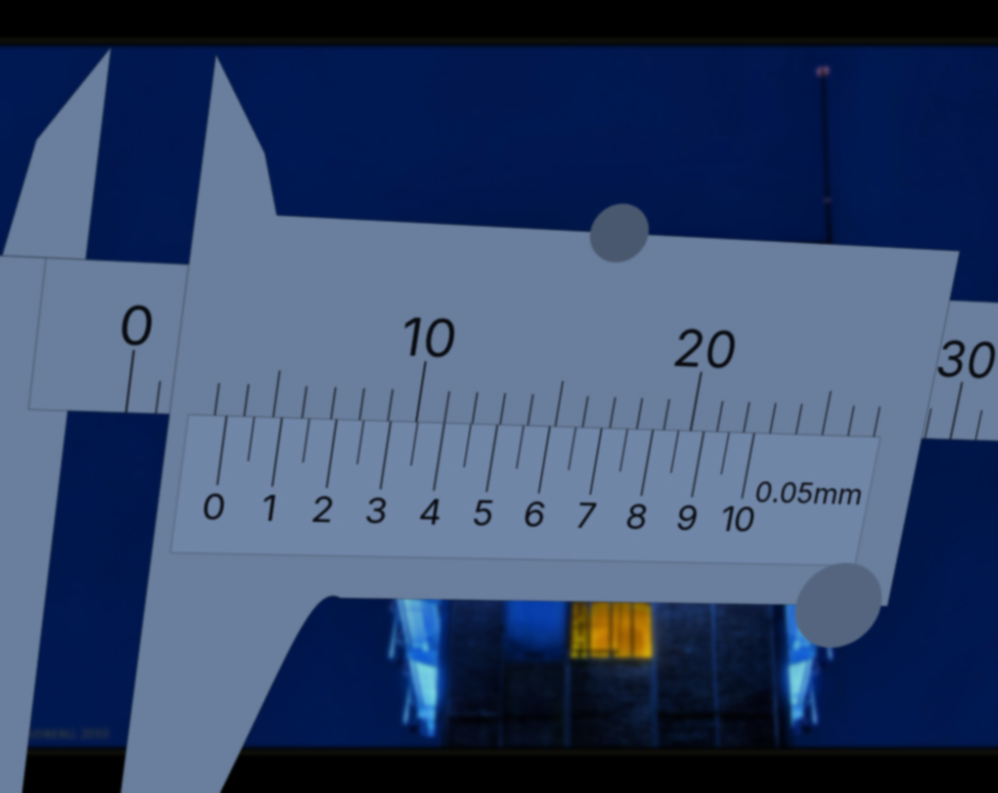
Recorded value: **3.4** mm
